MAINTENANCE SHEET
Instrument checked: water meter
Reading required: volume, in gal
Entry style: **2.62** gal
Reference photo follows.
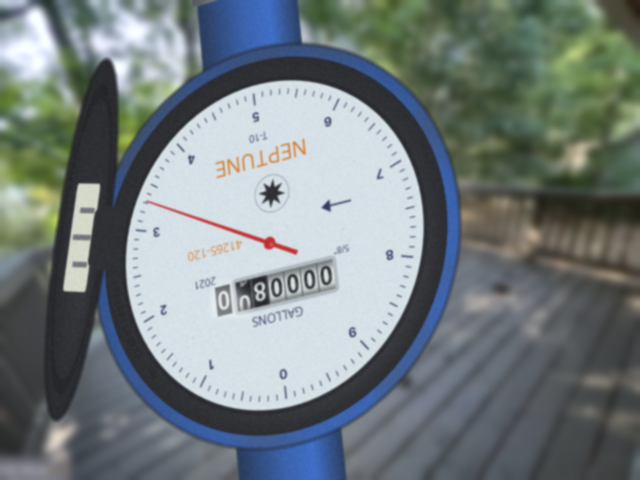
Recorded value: **803.3** gal
